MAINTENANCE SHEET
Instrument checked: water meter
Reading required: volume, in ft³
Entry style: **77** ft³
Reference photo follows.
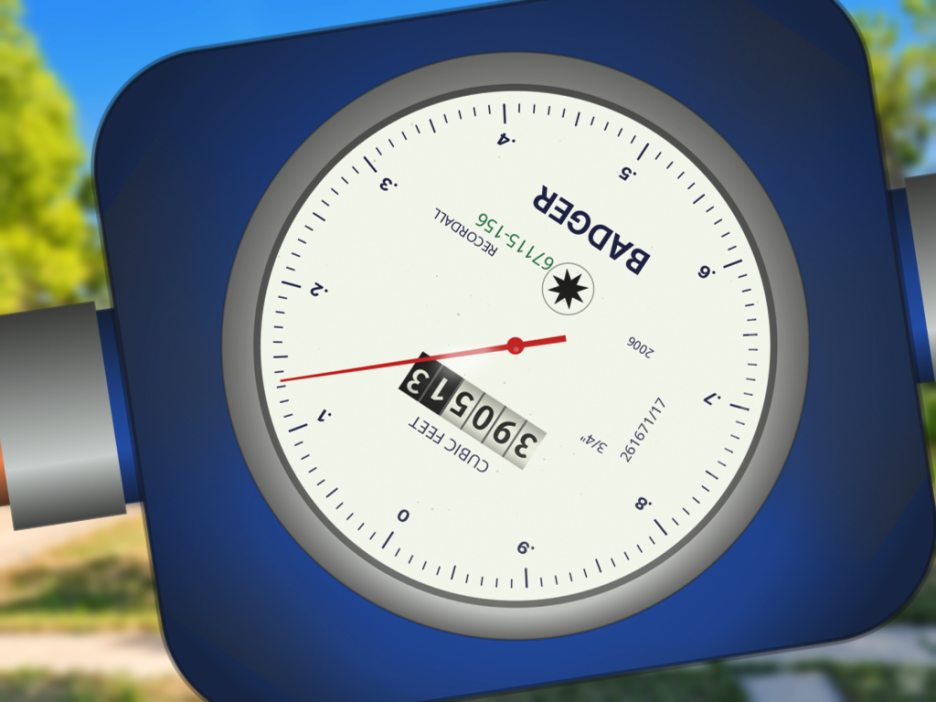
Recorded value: **390513.13** ft³
